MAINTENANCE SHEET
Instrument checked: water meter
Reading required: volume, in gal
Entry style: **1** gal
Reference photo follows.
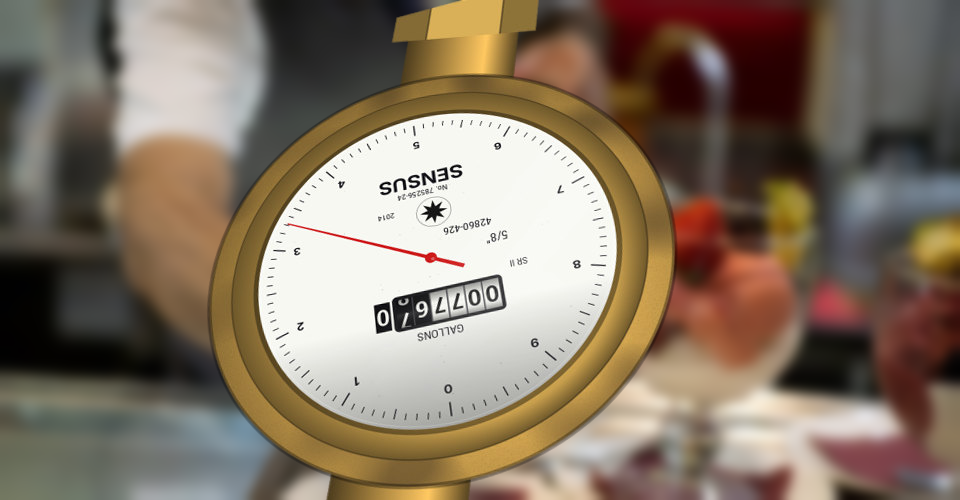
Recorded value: **77673.3** gal
